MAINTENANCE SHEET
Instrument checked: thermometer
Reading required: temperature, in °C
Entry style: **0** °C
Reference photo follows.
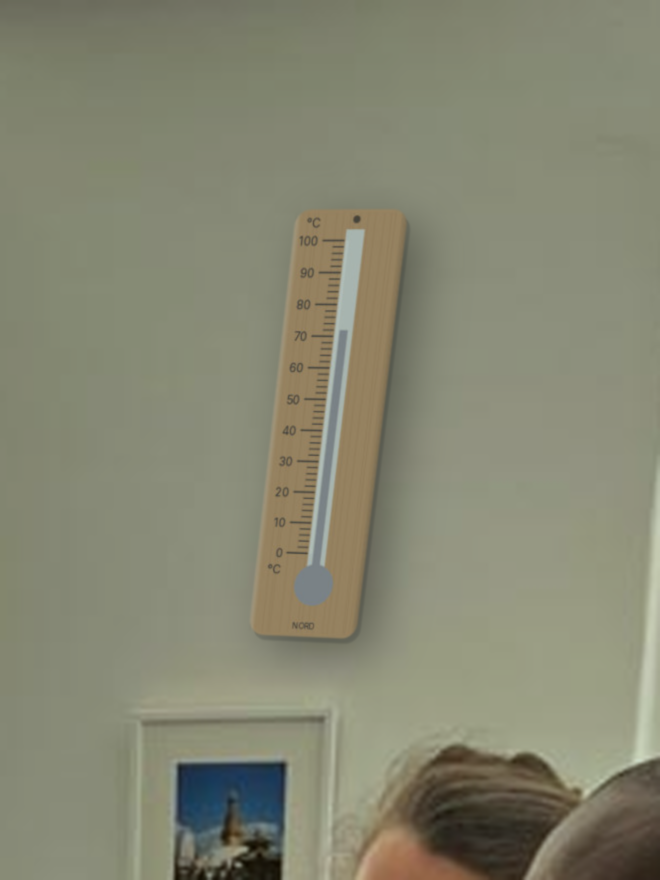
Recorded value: **72** °C
